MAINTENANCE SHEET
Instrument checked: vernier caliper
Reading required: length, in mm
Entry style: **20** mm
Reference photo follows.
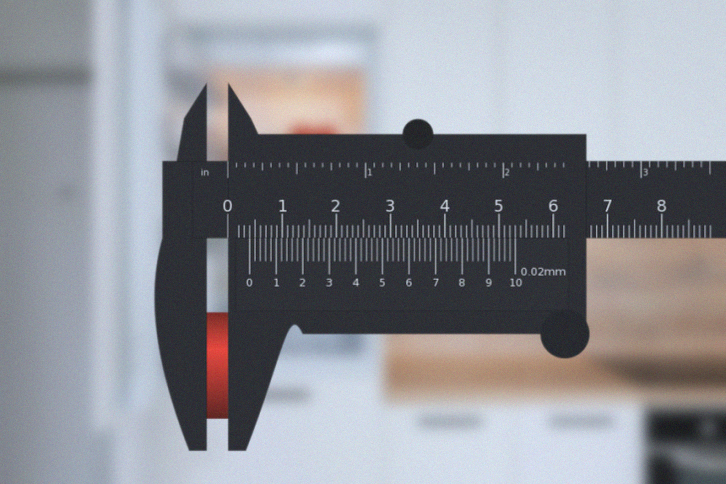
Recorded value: **4.0** mm
